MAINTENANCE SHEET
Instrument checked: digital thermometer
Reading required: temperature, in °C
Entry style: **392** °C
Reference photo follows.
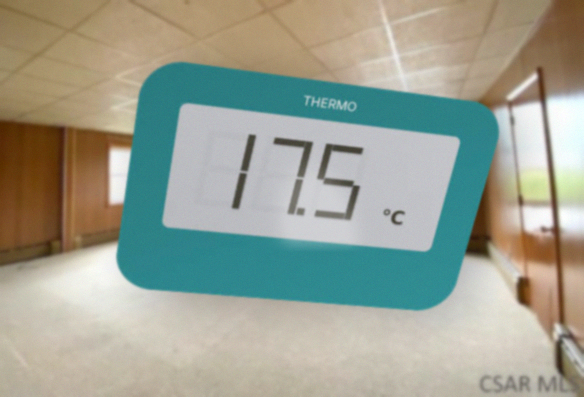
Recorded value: **17.5** °C
